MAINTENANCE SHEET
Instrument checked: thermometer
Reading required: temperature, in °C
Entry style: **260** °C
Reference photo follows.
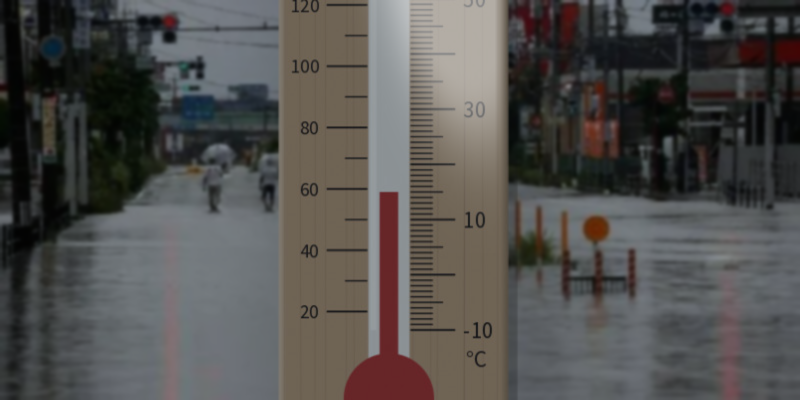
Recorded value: **15** °C
